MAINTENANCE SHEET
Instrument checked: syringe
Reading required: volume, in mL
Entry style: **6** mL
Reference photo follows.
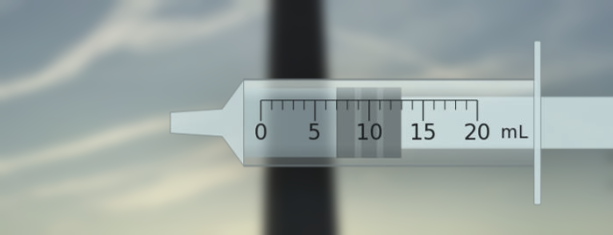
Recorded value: **7** mL
